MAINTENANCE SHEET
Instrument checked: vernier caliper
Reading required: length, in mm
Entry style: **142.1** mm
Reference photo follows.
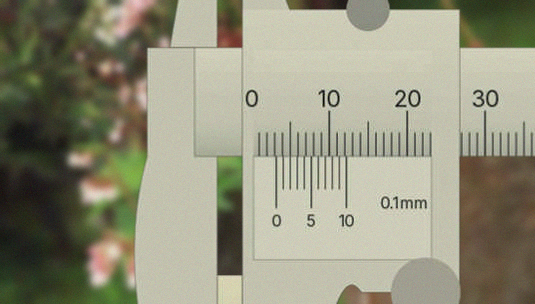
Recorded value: **3.2** mm
